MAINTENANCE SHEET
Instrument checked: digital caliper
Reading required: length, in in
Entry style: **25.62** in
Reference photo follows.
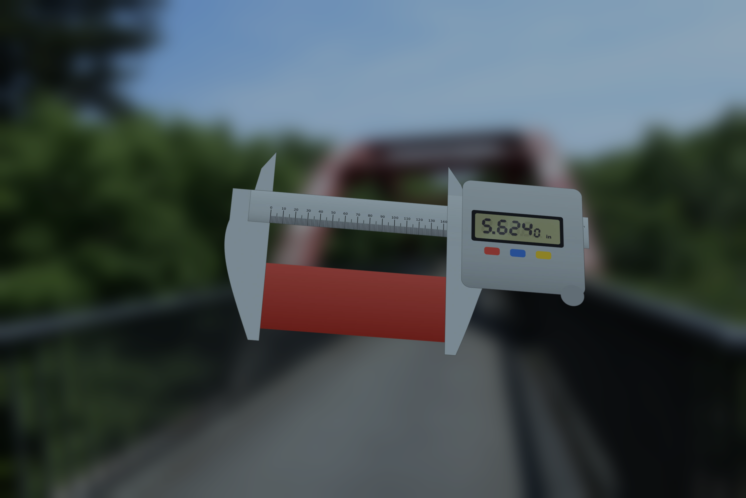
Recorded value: **5.6240** in
